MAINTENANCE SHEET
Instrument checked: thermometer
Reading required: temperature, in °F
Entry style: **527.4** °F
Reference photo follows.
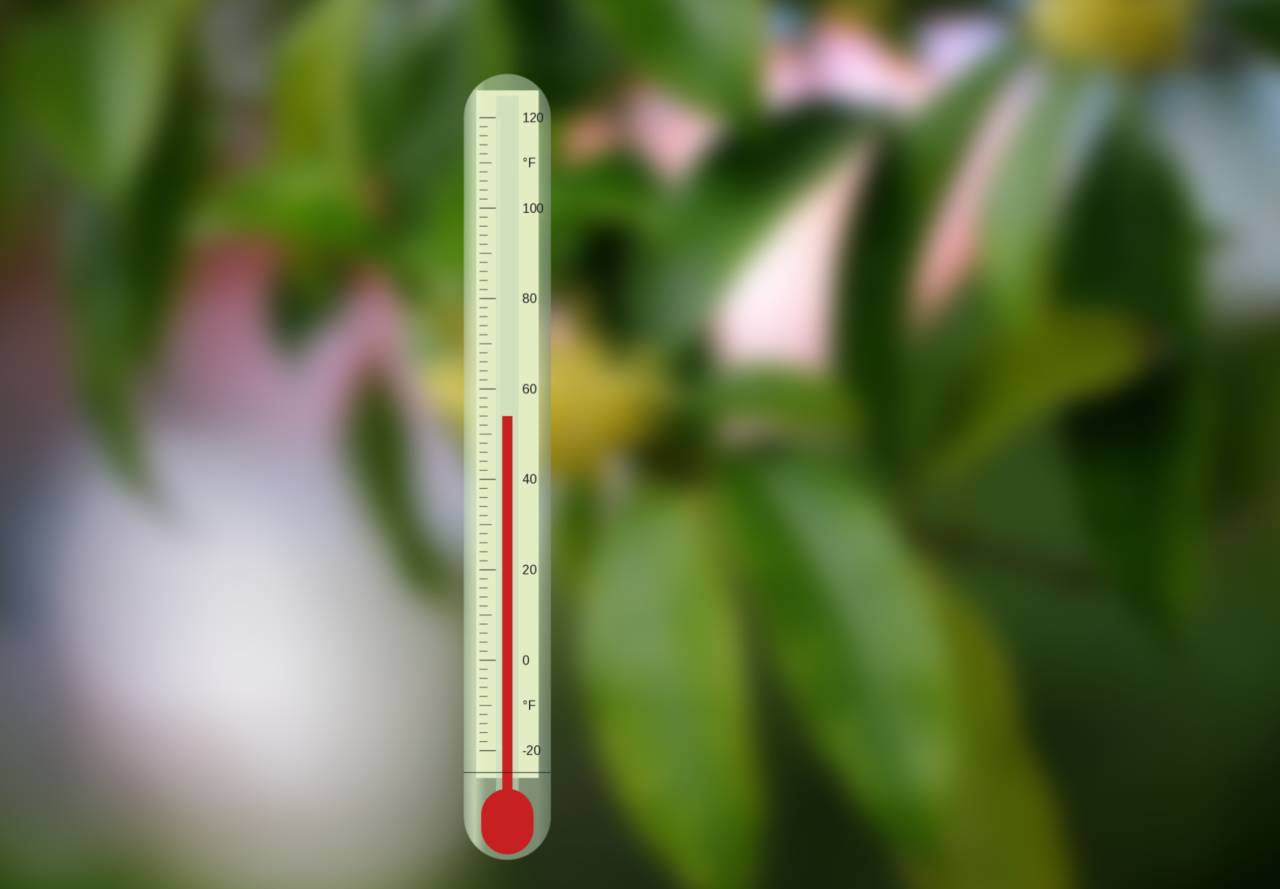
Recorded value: **54** °F
